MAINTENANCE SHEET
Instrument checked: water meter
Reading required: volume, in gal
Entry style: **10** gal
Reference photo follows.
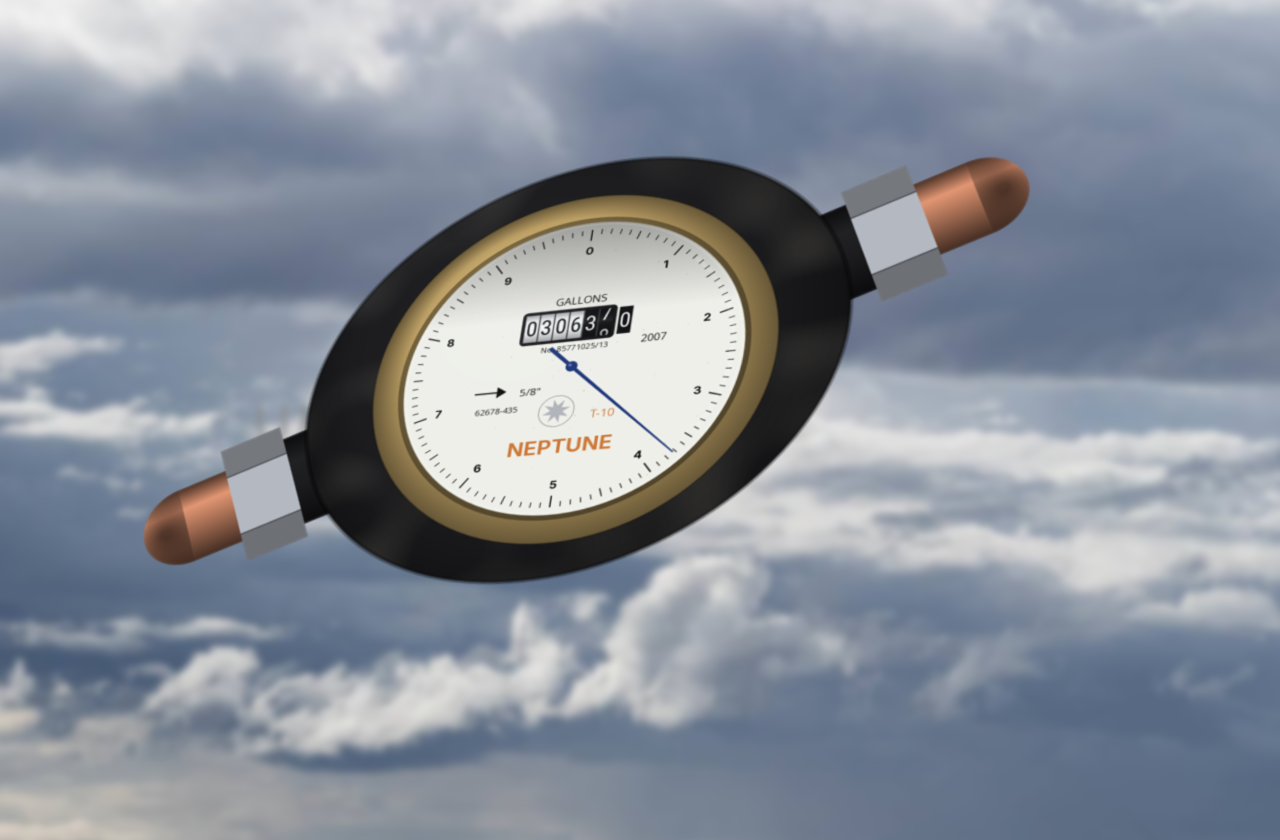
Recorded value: **306373.7** gal
